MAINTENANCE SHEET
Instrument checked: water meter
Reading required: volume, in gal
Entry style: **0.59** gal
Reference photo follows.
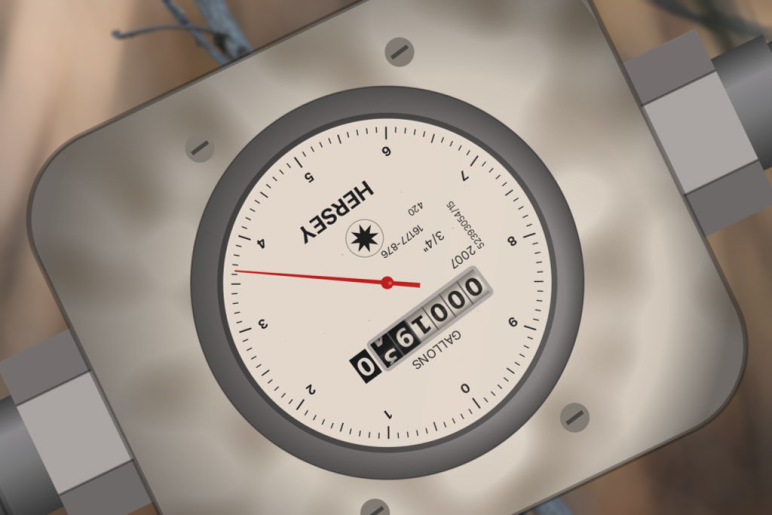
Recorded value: **1933.6** gal
